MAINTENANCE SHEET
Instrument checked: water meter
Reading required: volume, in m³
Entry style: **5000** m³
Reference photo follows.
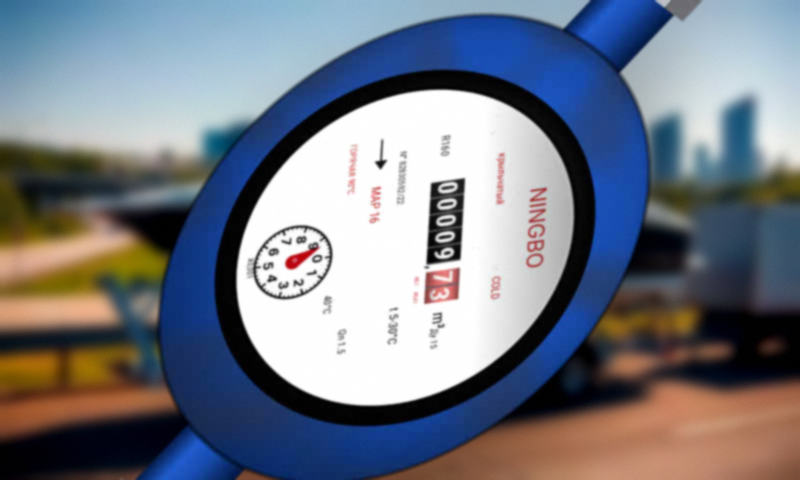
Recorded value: **9.729** m³
